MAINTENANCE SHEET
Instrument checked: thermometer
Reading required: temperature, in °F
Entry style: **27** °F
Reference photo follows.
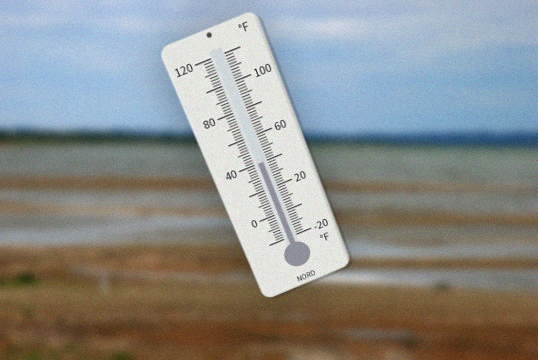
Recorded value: **40** °F
